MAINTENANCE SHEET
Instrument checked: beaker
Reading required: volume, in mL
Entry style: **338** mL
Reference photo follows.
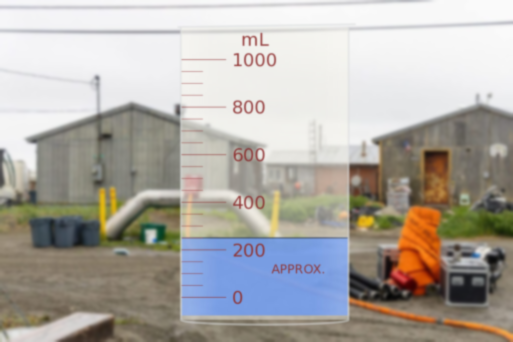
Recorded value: **250** mL
